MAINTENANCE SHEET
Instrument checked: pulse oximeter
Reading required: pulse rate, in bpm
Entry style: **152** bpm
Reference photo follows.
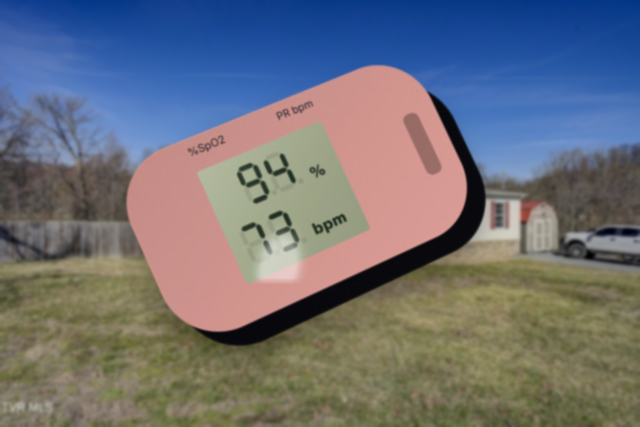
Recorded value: **73** bpm
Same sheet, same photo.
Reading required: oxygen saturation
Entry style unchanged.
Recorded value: **94** %
